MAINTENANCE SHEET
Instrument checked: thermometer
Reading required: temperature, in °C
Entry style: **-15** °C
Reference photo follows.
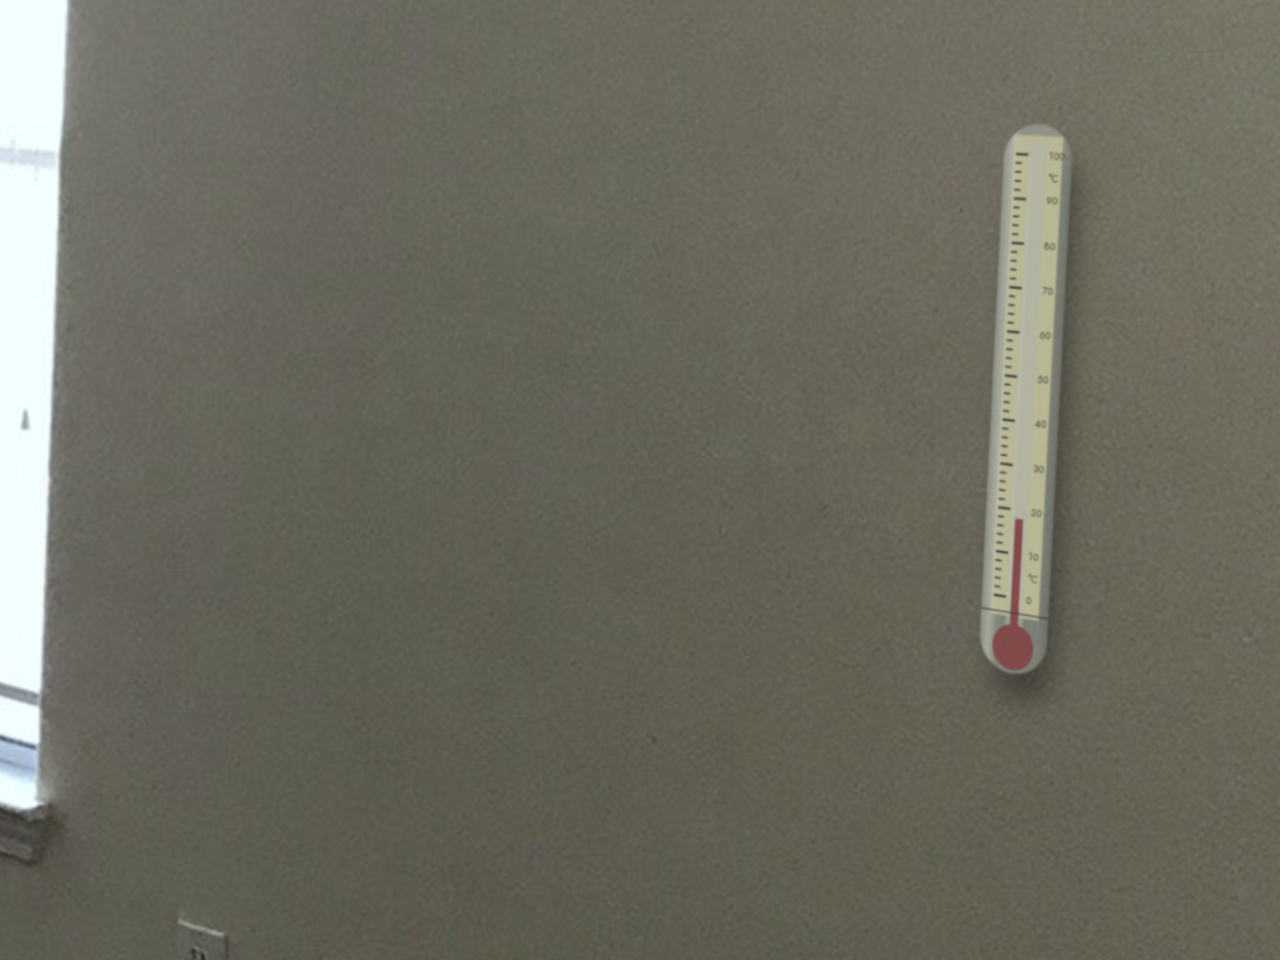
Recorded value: **18** °C
